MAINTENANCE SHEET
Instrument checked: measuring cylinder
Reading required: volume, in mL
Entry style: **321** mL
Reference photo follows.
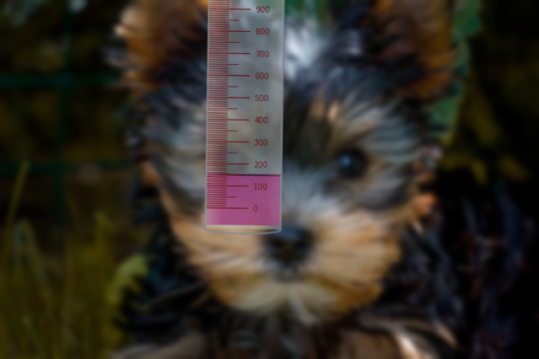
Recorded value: **150** mL
